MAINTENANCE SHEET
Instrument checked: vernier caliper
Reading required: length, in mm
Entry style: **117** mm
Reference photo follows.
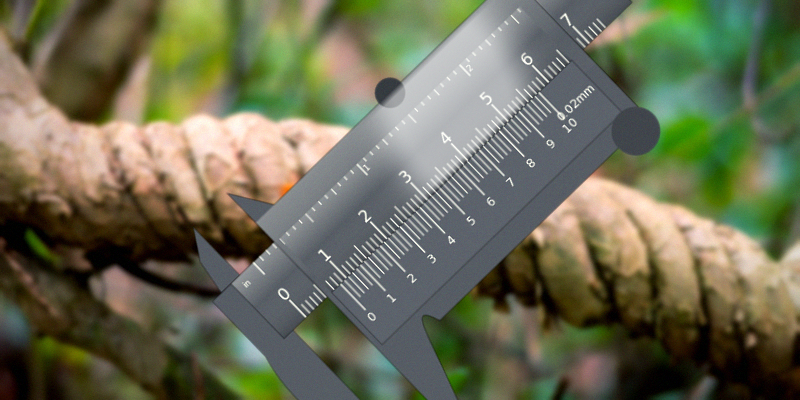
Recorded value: **8.5** mm
